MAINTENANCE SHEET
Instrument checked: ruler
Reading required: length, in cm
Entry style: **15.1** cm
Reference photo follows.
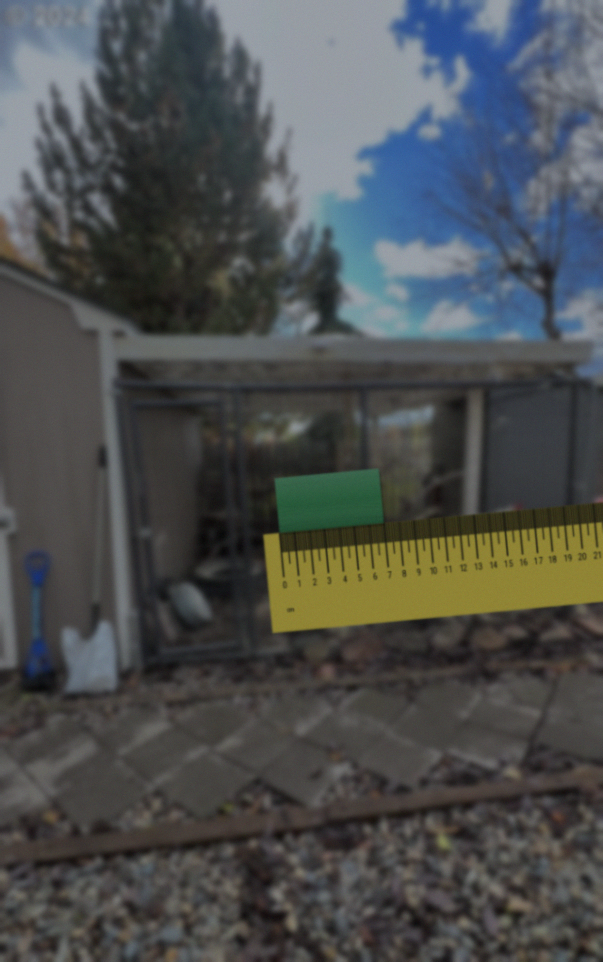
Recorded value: **7** cm
